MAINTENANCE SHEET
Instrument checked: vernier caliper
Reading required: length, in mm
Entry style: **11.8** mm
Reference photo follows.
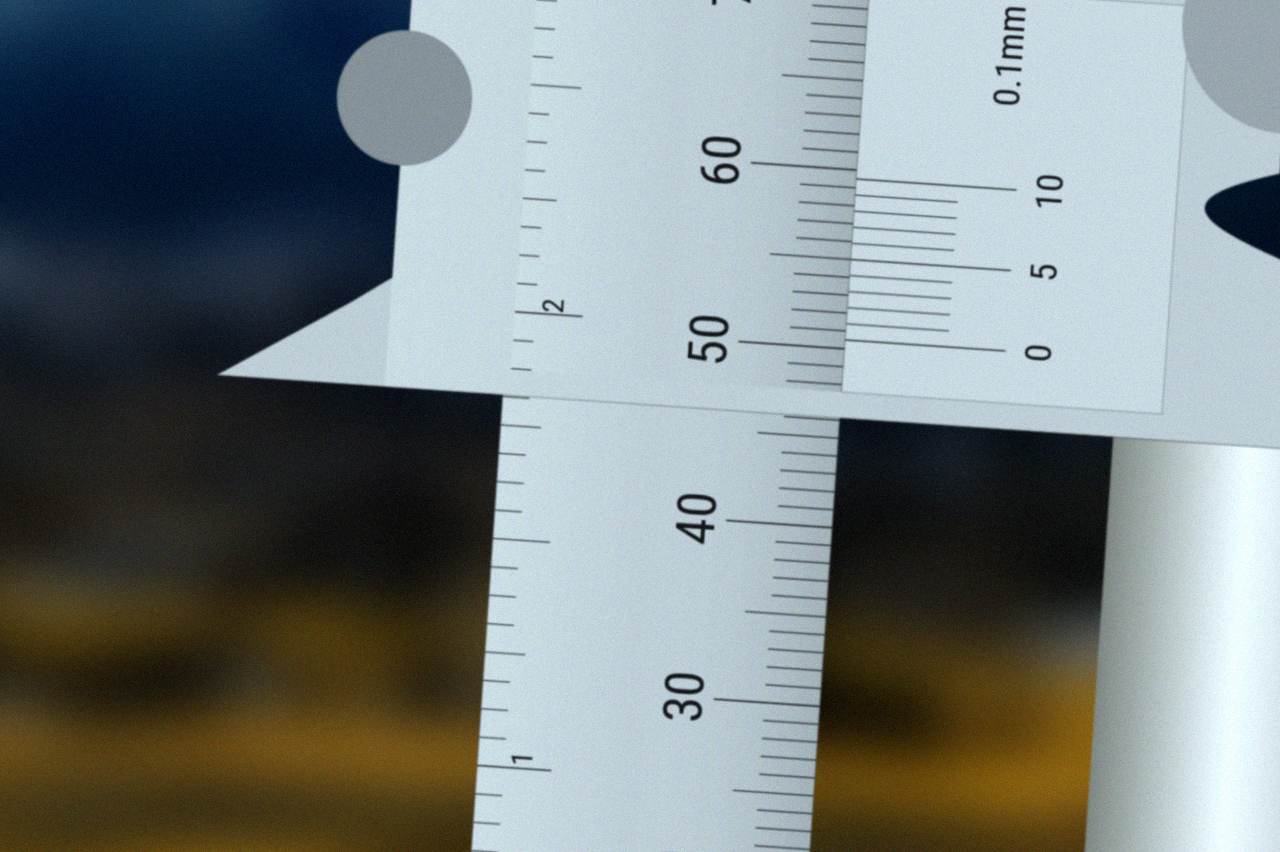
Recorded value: **50.5** mm
